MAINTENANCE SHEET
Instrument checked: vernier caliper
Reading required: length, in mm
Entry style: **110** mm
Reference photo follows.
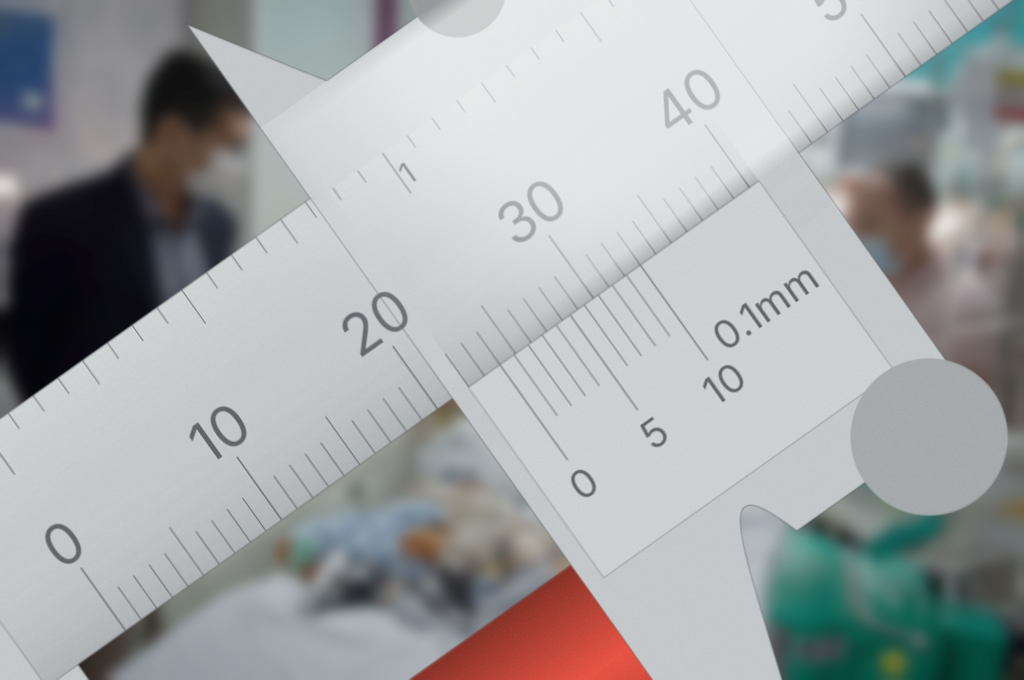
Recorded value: **24.0** mm
